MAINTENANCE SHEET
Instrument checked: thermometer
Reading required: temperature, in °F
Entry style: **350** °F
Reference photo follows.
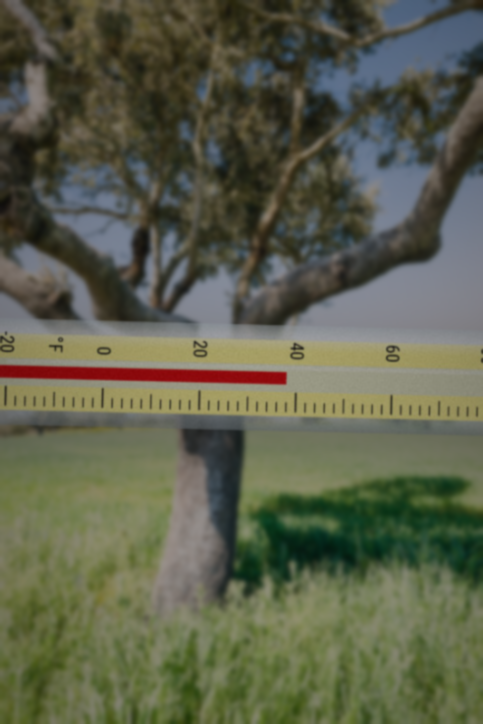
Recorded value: **38** °F
